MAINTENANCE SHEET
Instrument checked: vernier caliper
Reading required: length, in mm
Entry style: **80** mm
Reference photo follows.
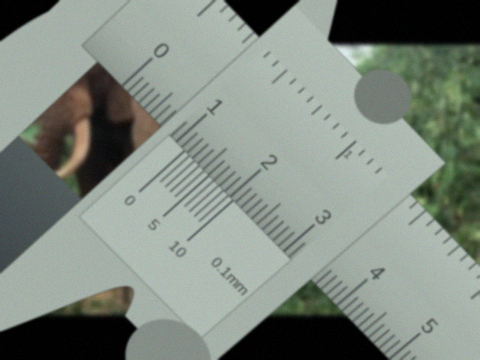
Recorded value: **11.6** mm
